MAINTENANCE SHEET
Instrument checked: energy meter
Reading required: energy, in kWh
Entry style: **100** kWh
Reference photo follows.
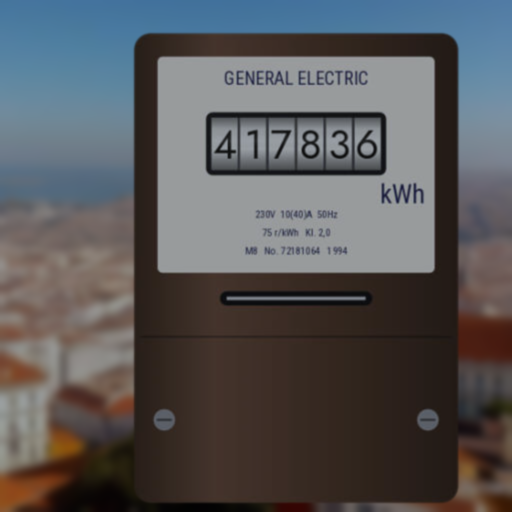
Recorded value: **417836** kWh
